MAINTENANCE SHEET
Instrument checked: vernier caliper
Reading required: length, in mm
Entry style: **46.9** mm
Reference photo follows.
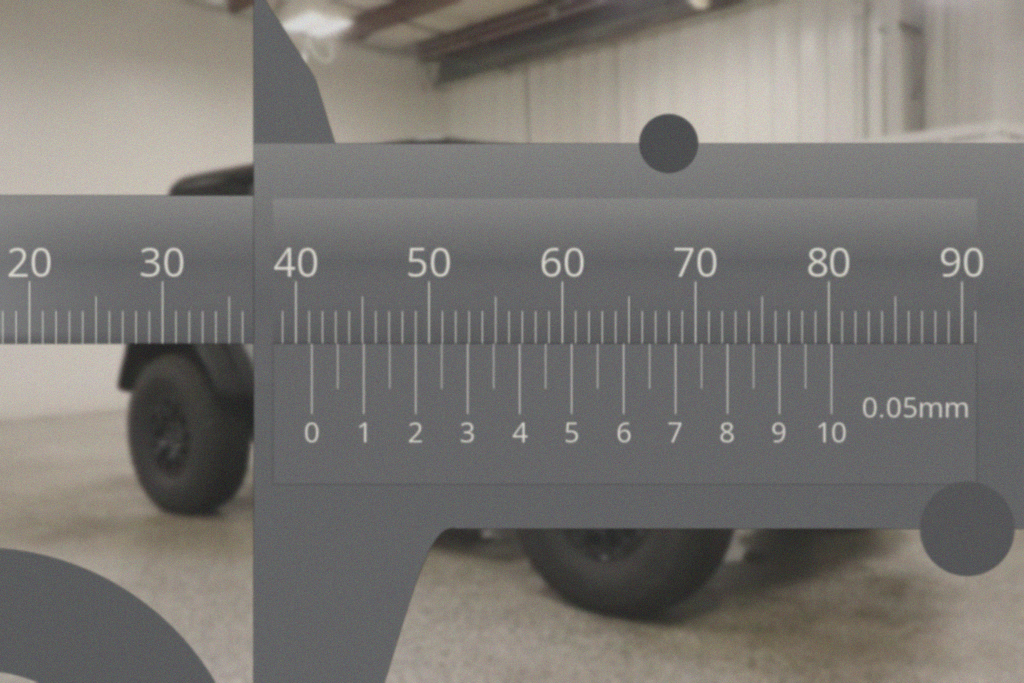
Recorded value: **41.2** mm
